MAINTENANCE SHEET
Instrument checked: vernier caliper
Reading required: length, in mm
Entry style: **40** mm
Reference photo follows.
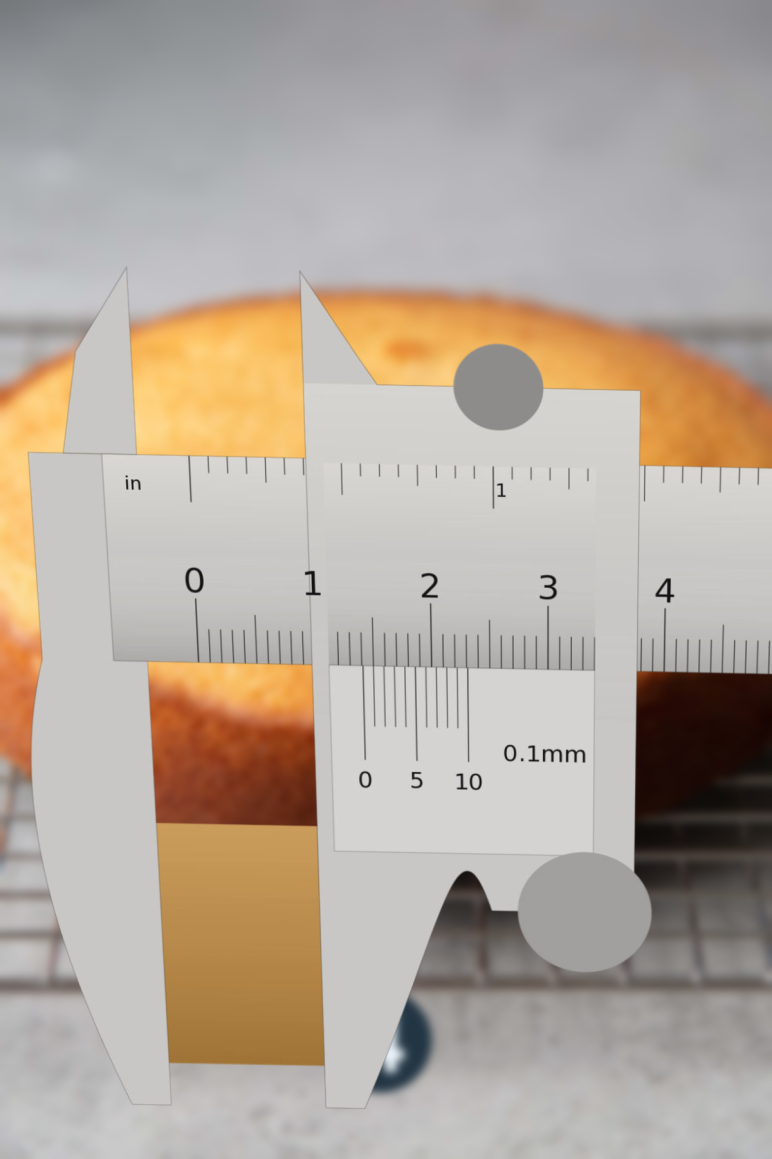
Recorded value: **14.1** mm
